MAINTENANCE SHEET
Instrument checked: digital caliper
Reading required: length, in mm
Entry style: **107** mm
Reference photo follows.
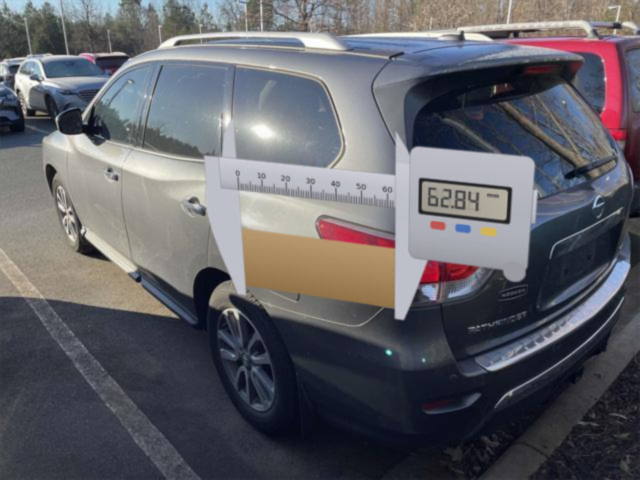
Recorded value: **62.84** mm
